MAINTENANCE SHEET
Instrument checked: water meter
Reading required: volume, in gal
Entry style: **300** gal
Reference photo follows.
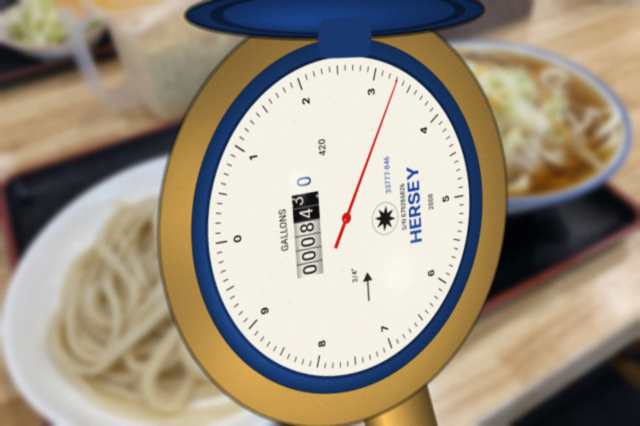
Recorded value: **8433.3** gal
